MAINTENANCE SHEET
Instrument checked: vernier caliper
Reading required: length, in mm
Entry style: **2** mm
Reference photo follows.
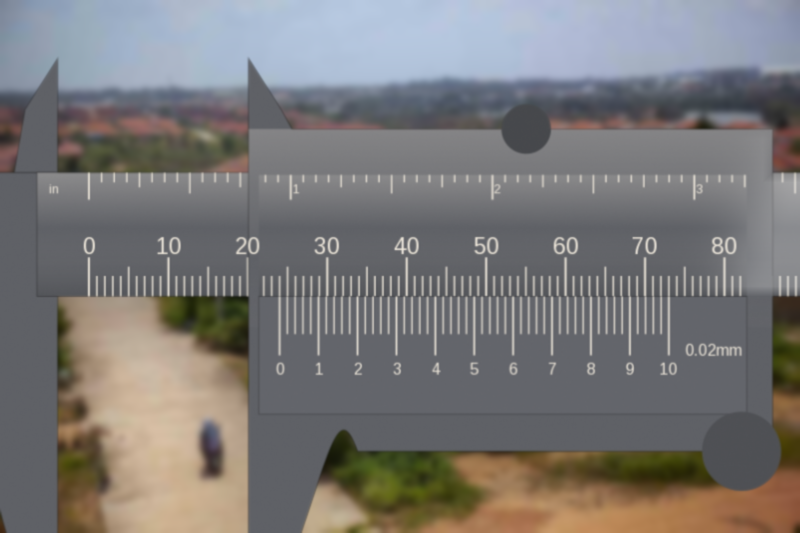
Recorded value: **24.0** mm
